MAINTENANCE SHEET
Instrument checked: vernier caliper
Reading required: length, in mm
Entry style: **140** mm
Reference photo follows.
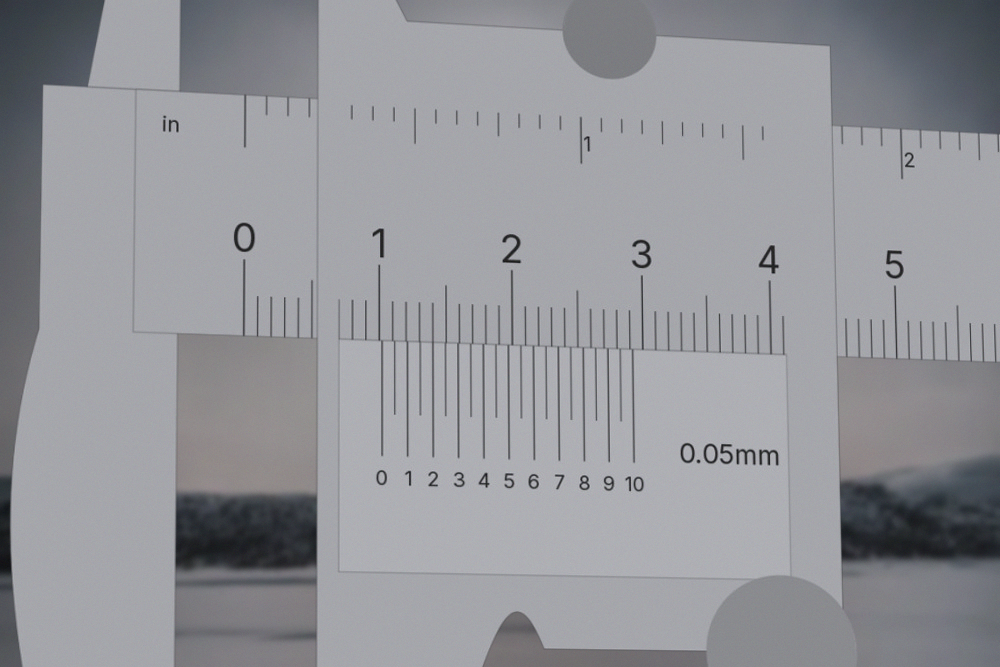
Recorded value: **10.2** mm
